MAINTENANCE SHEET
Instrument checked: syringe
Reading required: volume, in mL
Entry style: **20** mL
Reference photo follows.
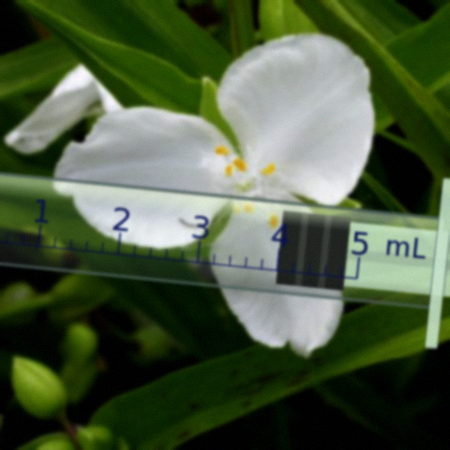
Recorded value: **4** mL
